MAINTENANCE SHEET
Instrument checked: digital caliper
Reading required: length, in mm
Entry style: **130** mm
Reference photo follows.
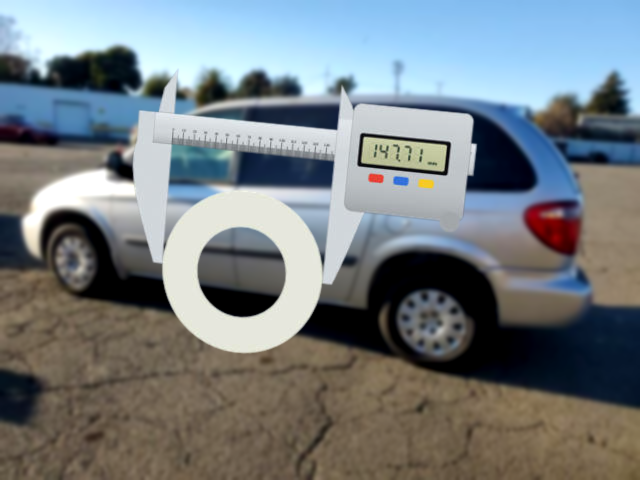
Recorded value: **147.71** mm
